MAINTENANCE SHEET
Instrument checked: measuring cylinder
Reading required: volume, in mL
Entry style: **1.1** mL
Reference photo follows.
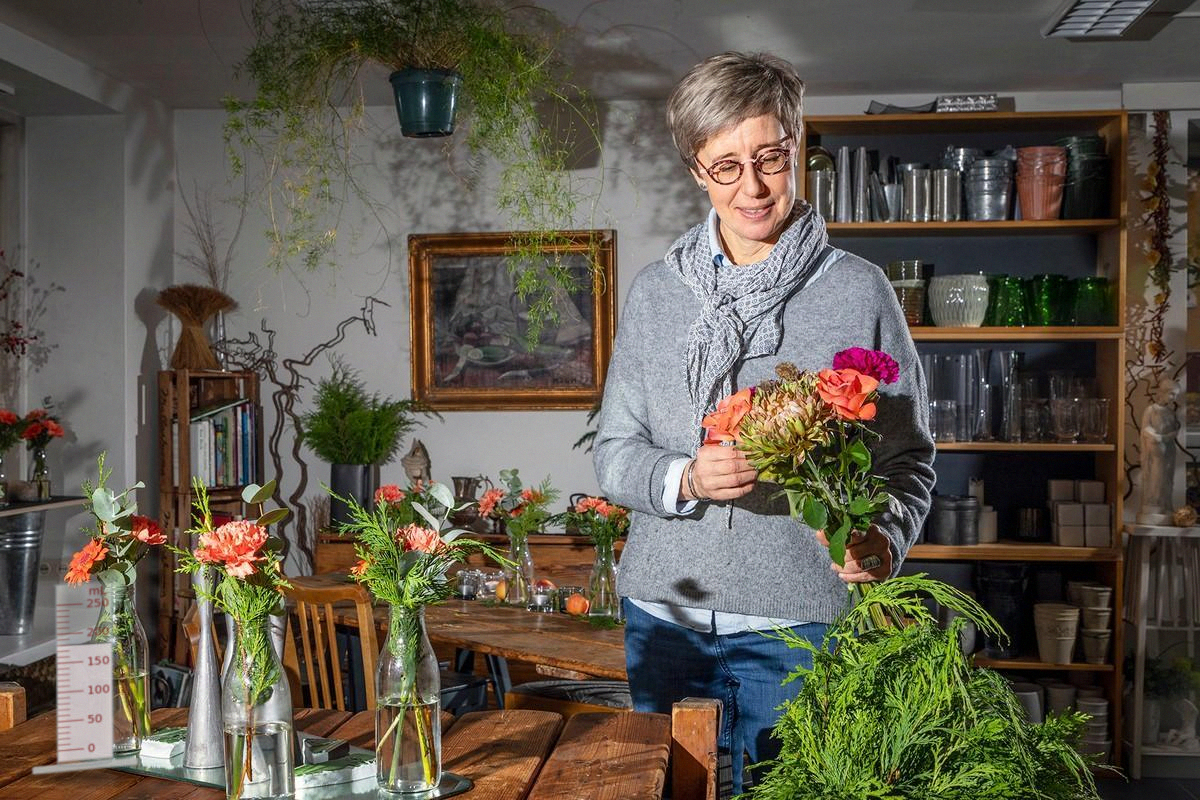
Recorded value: **180** mL
